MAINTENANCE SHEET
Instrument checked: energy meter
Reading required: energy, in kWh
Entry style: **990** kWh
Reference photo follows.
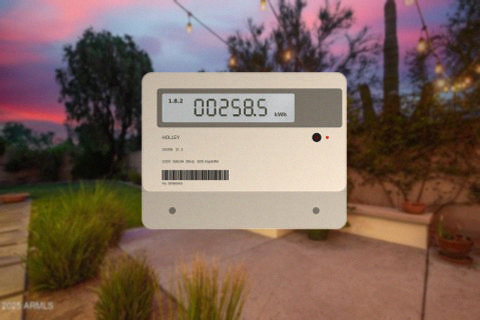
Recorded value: **258.5** kWh
